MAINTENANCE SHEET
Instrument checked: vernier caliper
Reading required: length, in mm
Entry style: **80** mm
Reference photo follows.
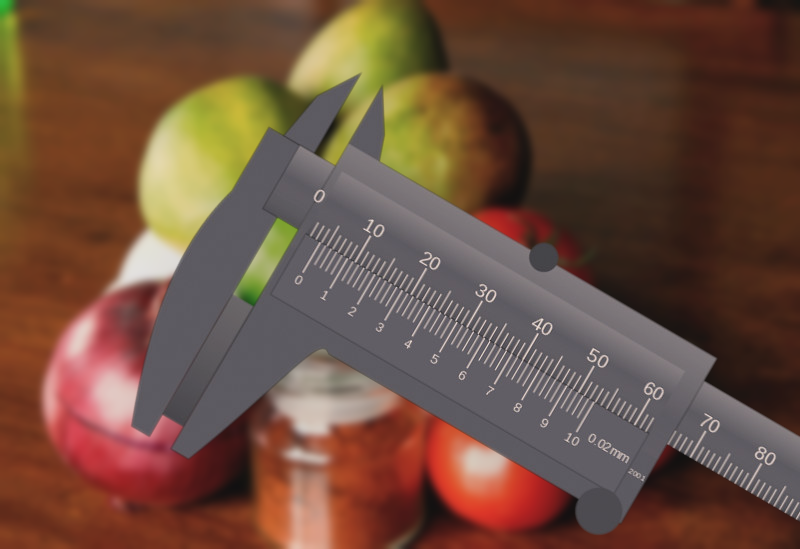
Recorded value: **3.8** mm
